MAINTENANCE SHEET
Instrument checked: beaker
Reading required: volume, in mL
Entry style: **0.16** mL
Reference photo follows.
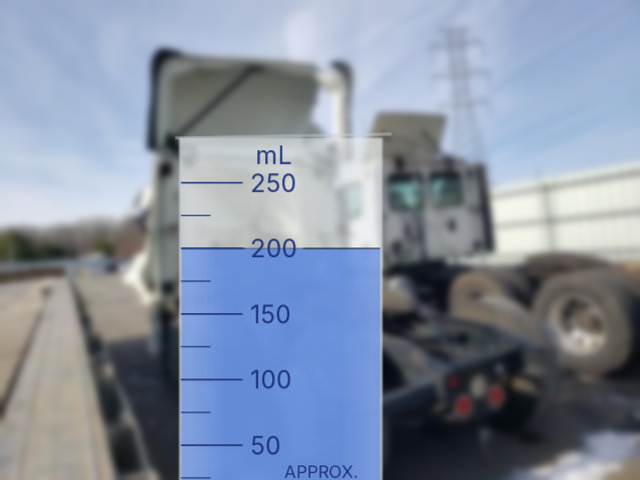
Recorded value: **200** mL
